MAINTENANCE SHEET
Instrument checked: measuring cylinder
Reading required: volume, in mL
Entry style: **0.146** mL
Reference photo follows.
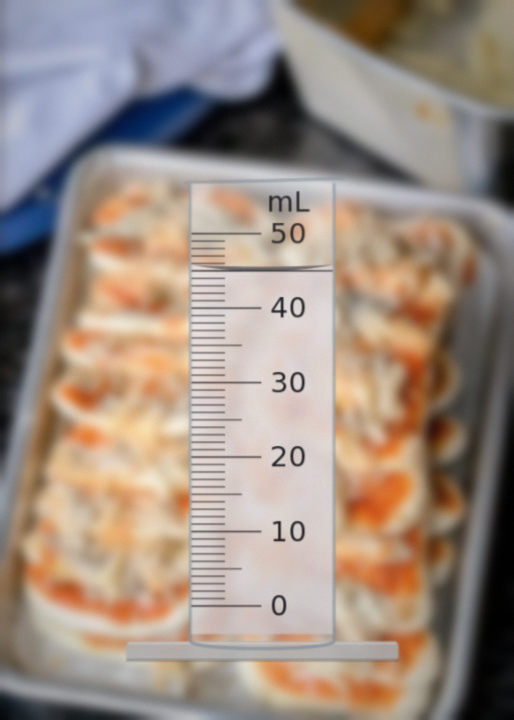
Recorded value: **45** mL
